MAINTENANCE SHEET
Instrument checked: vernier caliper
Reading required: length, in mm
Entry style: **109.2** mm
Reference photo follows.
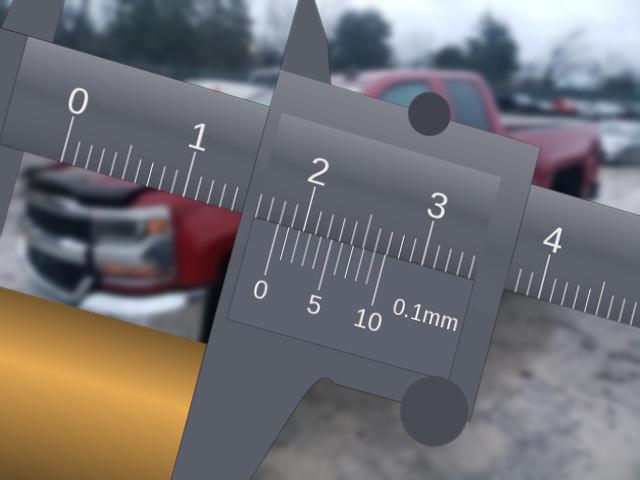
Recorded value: **17.9** mm
